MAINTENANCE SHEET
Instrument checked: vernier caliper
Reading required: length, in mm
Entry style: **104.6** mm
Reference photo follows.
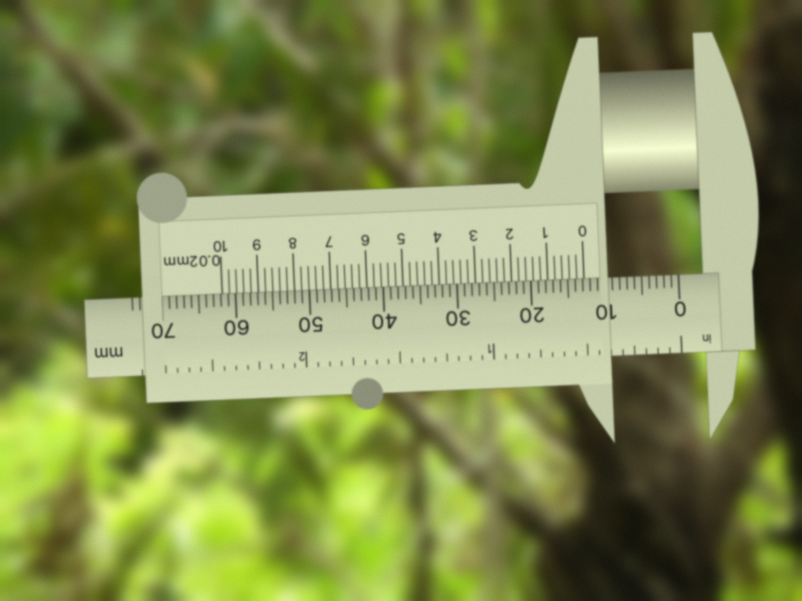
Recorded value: **12.8** mm
